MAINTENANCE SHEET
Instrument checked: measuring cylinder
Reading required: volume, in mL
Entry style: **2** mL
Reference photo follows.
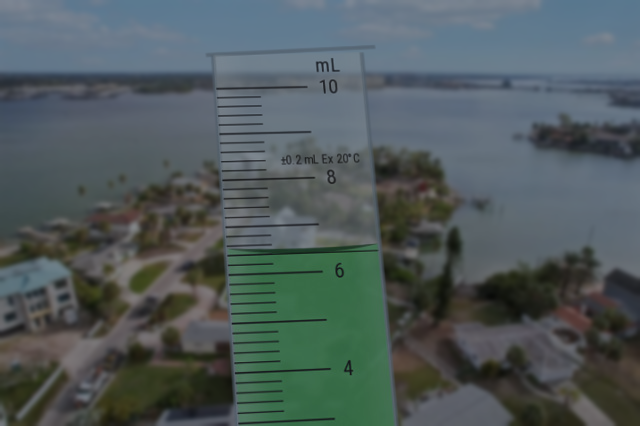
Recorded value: **6.4** mL
